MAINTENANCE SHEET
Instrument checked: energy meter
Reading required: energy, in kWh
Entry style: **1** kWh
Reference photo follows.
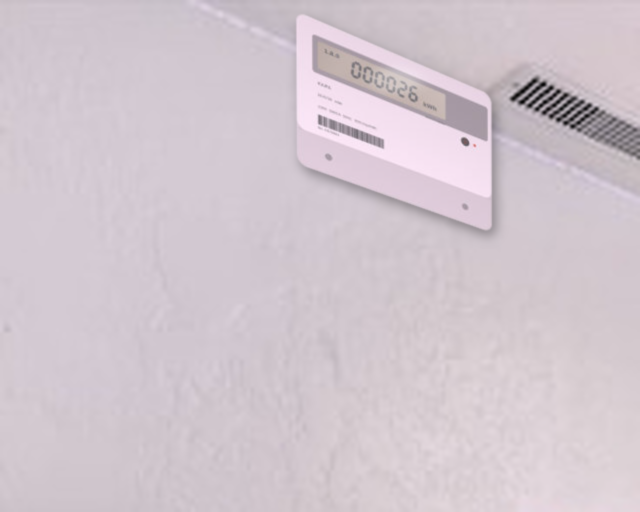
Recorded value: **26** kWh
